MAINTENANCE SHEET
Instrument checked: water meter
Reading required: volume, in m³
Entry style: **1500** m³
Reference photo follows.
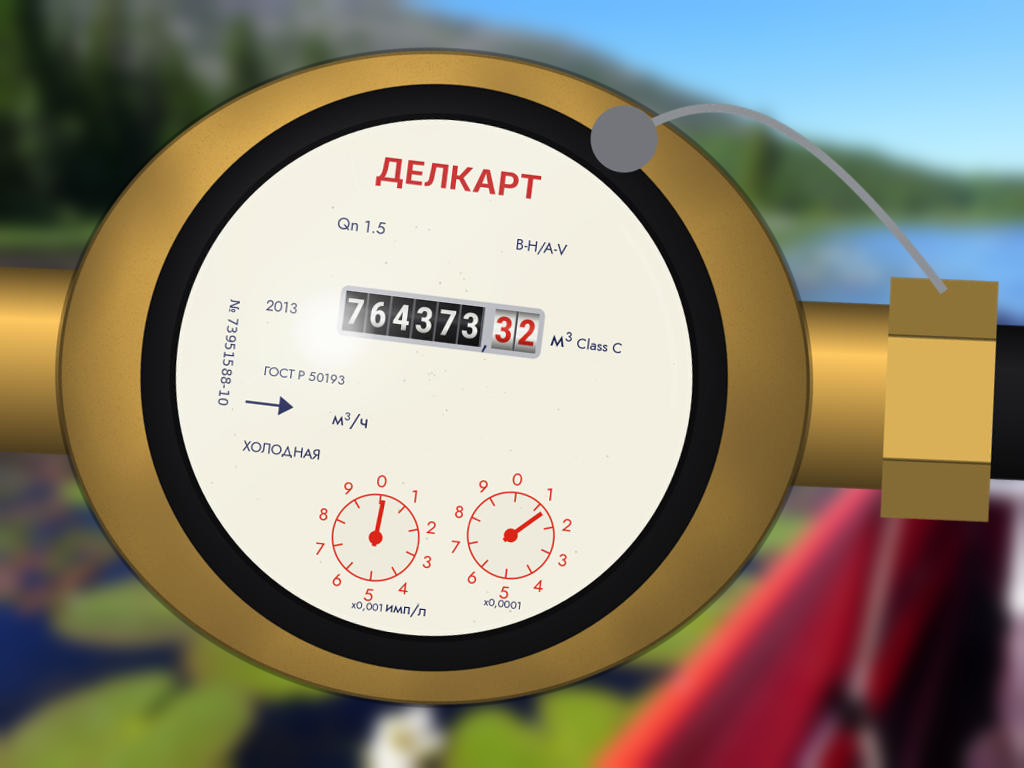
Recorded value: **764373.3201** m³
